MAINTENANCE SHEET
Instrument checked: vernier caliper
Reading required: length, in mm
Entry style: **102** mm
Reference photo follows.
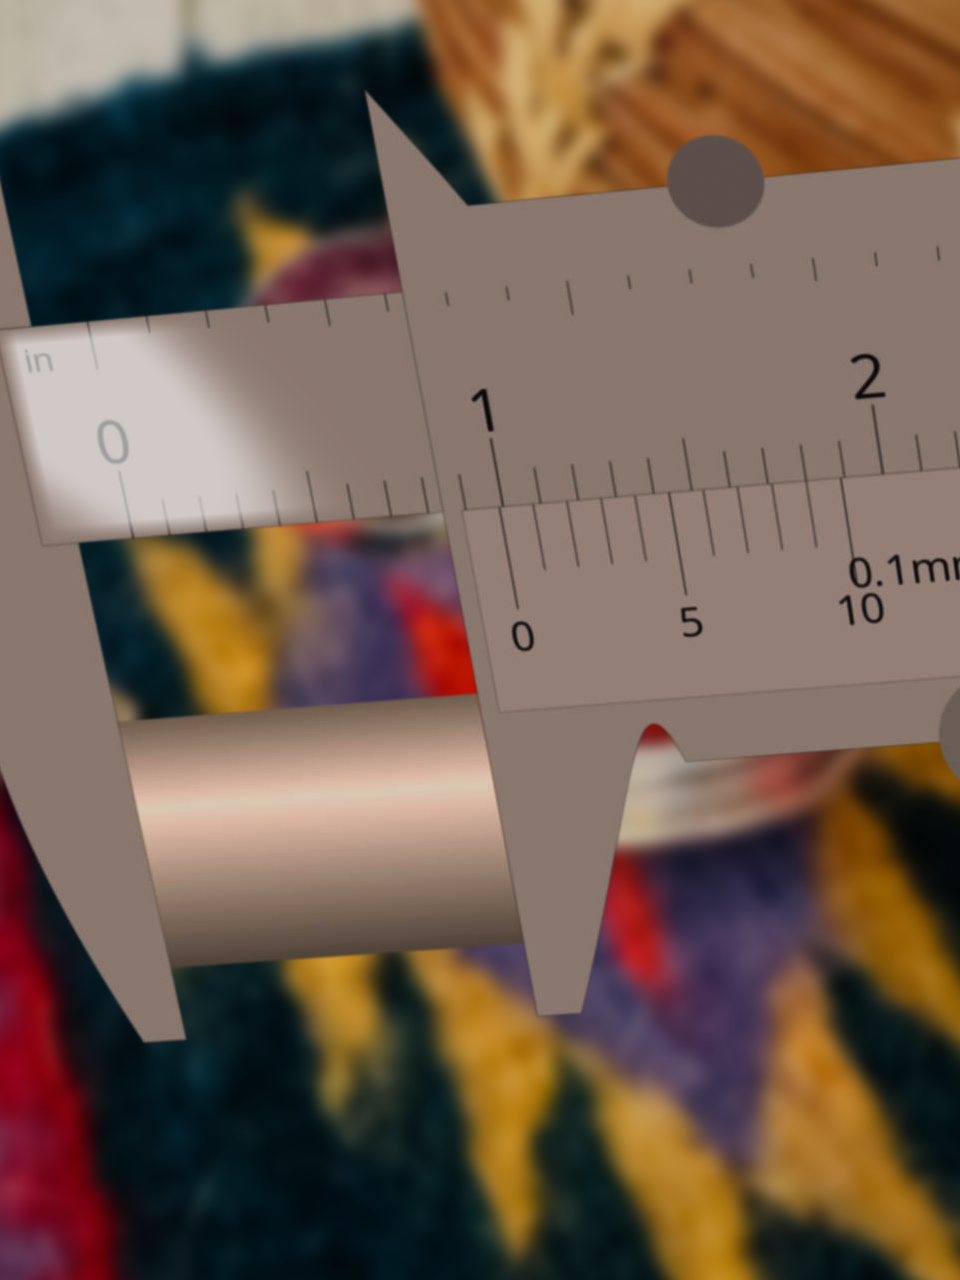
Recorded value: **9.9** mm
